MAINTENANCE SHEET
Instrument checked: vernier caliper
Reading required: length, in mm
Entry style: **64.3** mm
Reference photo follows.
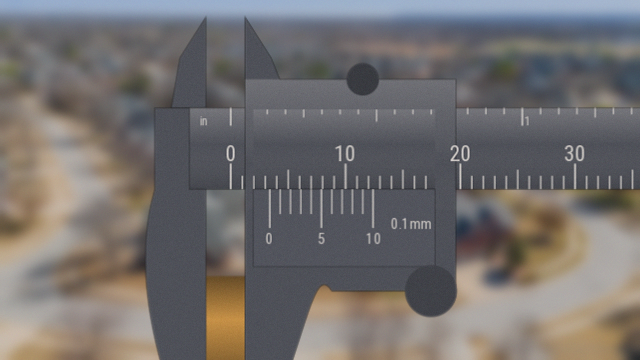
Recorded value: **3.4** mm
